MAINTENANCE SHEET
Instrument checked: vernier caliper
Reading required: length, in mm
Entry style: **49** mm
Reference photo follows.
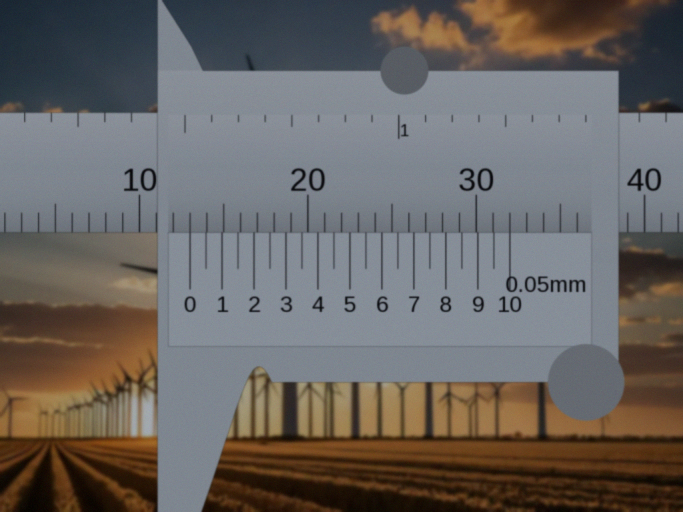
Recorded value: **13.0** mm
